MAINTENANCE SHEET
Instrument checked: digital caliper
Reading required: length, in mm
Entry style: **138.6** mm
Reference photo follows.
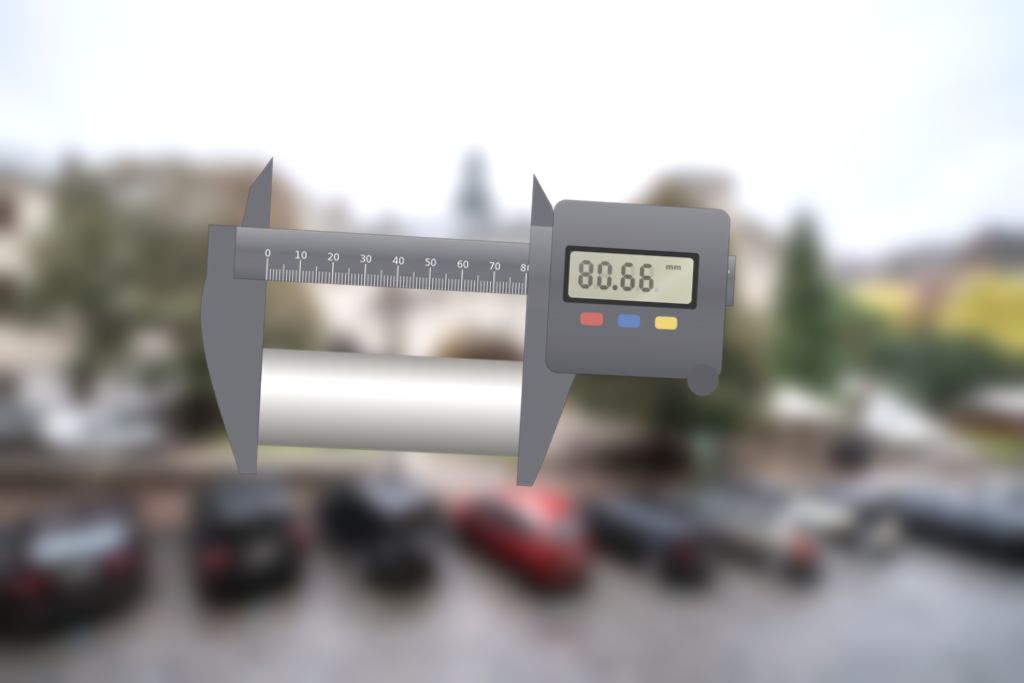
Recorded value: **80.66** mm
